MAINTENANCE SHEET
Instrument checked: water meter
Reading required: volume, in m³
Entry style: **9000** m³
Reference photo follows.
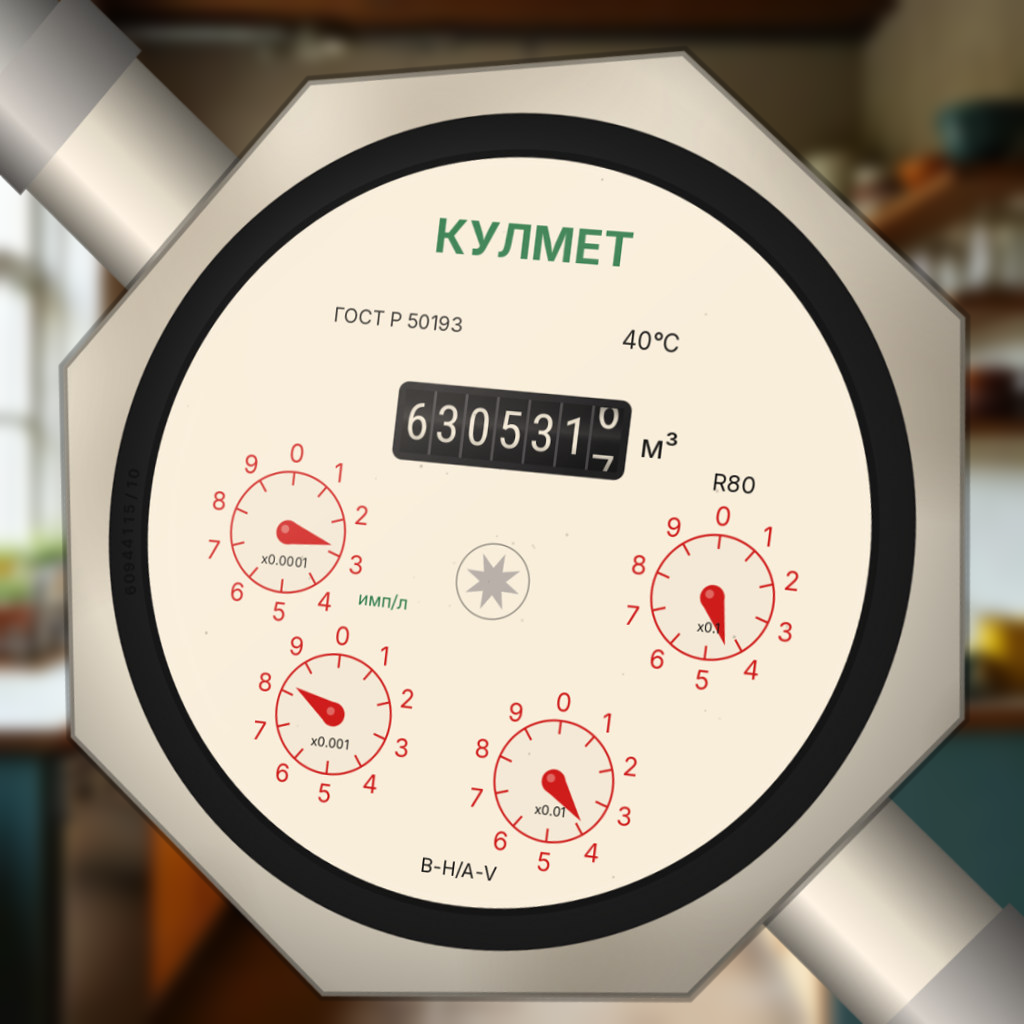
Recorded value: **6305316.4382** m³
